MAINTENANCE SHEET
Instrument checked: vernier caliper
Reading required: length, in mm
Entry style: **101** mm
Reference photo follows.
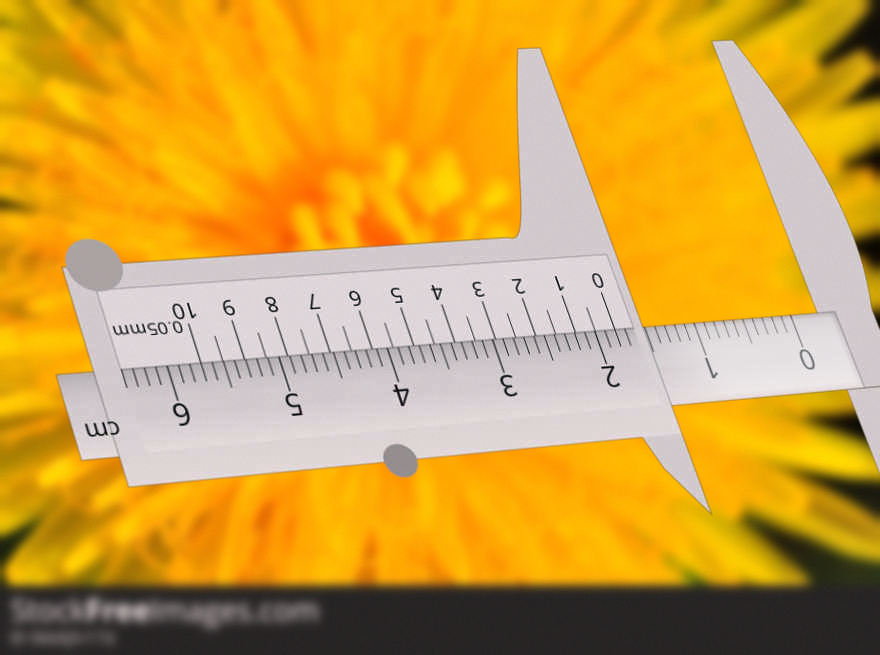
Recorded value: **18.0** mm
